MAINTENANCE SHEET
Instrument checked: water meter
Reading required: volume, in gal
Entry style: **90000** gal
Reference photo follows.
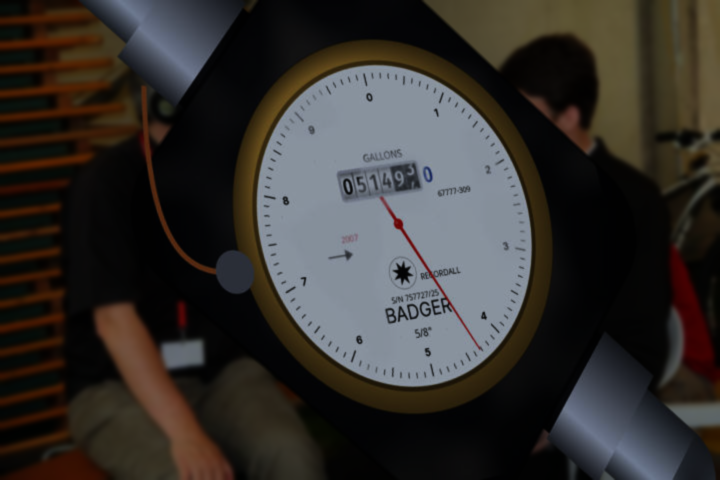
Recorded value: **514934.3** gal
